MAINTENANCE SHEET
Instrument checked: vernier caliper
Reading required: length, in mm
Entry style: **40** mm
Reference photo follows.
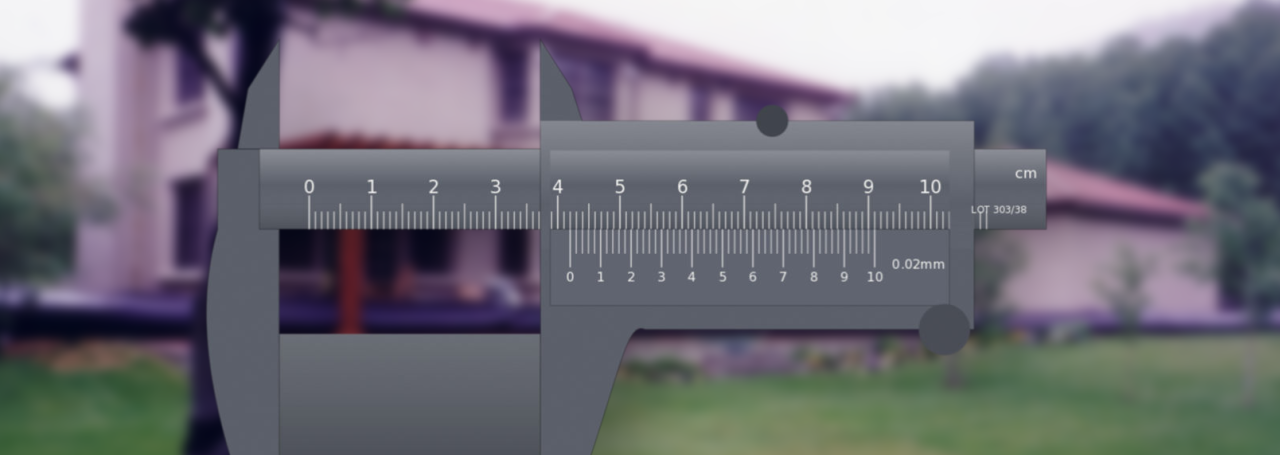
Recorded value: **42.0** mm
